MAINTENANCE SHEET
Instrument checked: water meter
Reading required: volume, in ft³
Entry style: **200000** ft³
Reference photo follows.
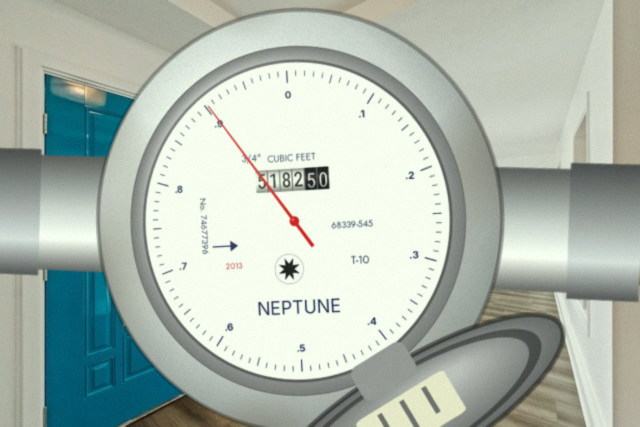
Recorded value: **518249.90** ft³
